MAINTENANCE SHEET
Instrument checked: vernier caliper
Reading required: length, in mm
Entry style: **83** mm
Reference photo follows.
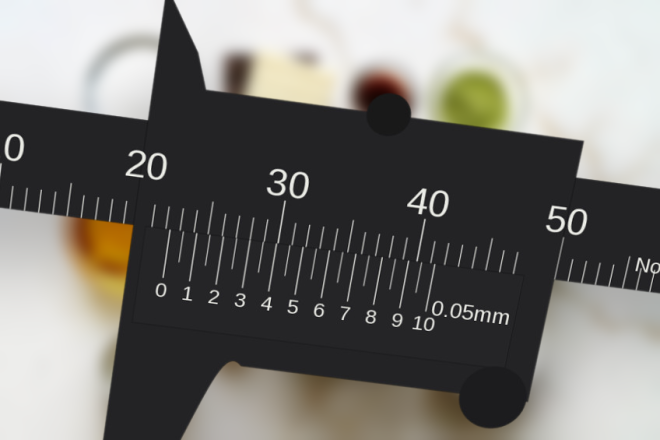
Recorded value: **22.3** mm
